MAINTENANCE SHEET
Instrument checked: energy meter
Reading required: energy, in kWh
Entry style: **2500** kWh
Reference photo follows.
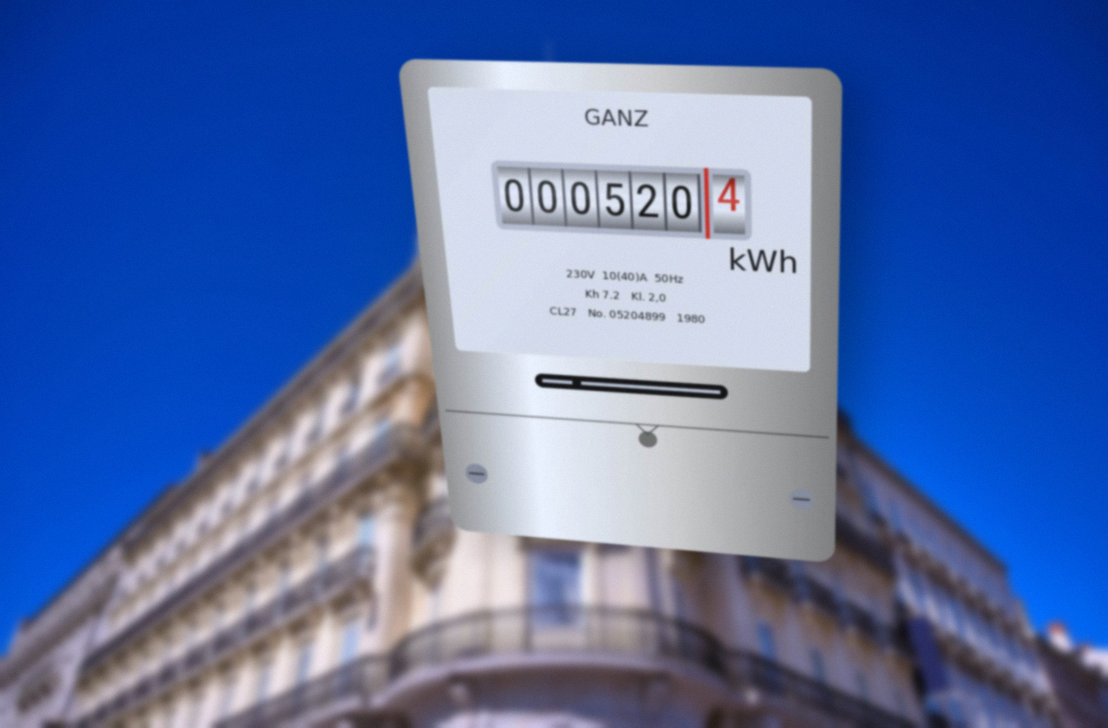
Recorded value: **520.4** kWh
